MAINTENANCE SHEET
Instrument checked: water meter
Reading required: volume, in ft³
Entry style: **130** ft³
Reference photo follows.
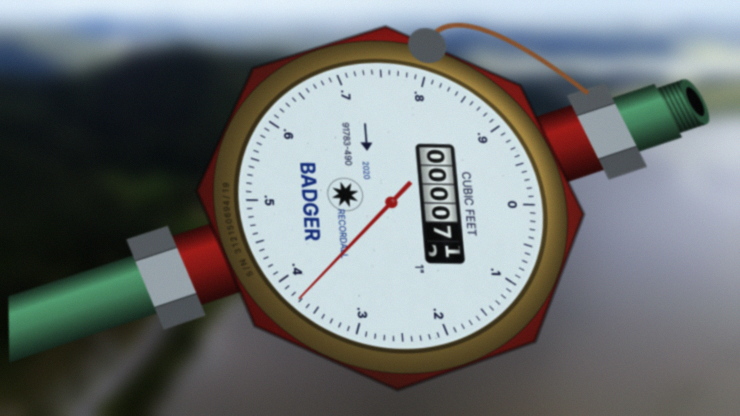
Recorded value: **71.37** ft³
